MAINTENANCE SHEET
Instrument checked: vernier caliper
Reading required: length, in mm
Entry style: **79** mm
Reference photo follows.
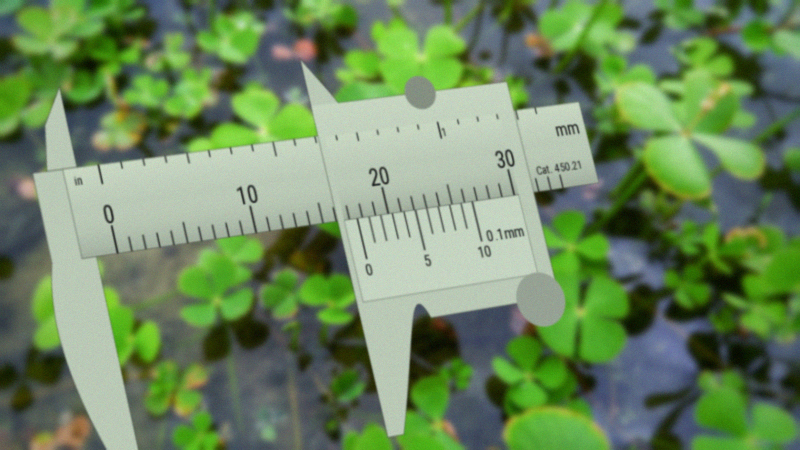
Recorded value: **17.6** mm
